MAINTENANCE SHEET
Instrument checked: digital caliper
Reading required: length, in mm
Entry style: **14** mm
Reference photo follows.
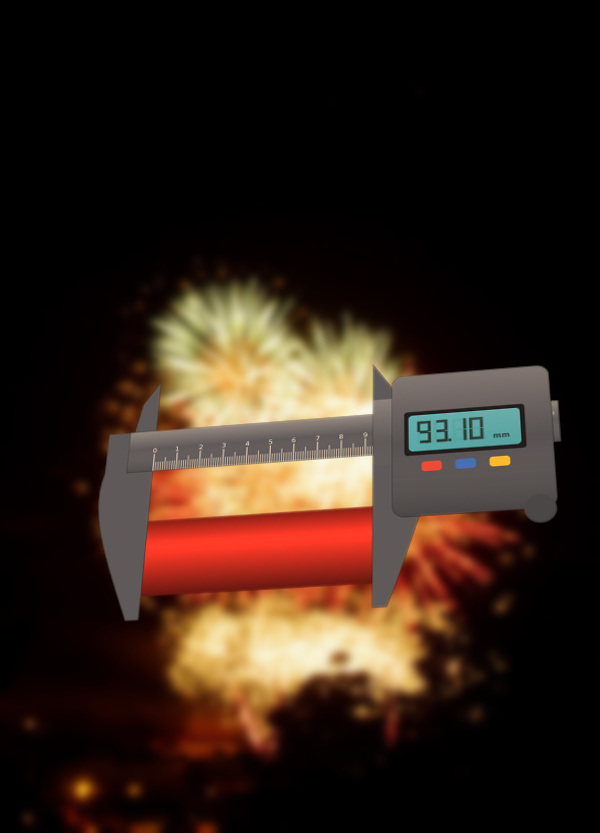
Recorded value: **93.10** mm
